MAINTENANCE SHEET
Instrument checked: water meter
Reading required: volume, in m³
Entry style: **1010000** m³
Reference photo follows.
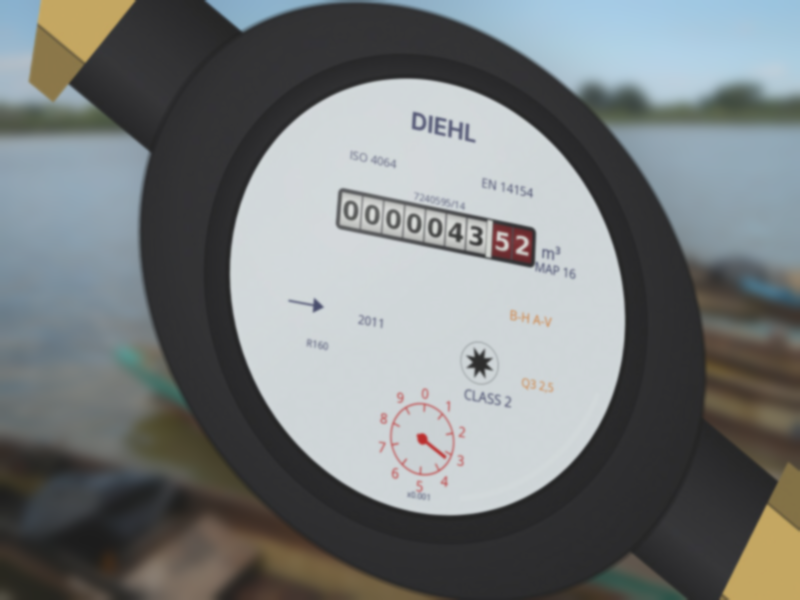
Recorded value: **43.523** m³
